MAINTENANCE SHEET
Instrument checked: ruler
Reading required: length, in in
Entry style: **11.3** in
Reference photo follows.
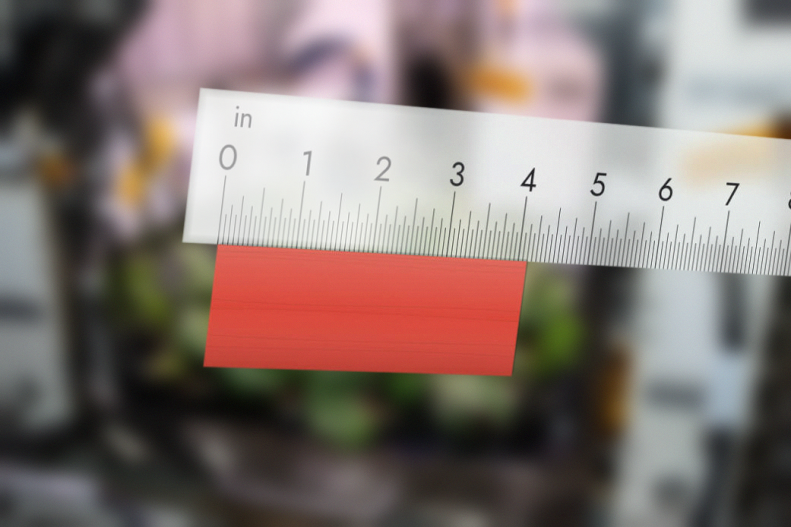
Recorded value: **4.125** in
